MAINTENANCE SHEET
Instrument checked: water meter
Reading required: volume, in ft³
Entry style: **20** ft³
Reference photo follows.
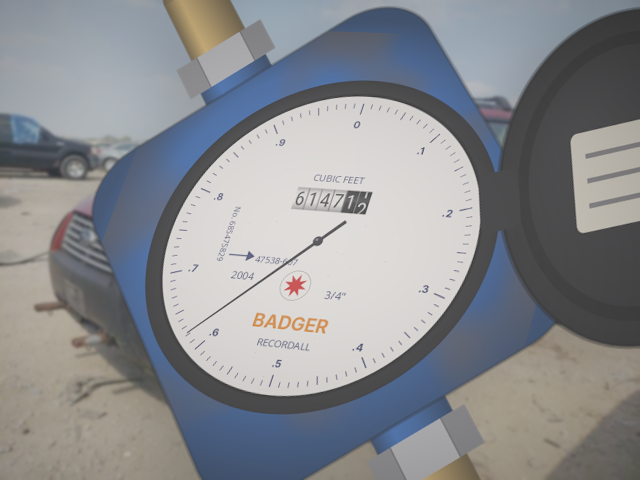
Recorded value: **614711.62** ft³
